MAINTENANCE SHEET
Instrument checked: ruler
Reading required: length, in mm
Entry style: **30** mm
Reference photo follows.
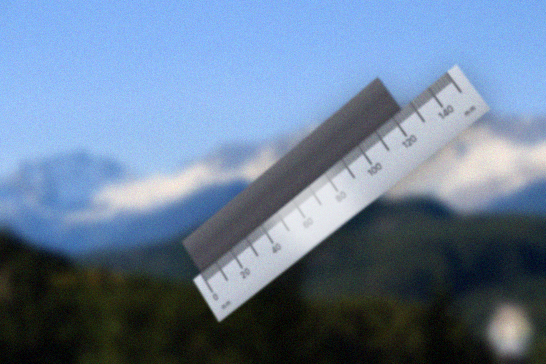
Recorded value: **125** mm
